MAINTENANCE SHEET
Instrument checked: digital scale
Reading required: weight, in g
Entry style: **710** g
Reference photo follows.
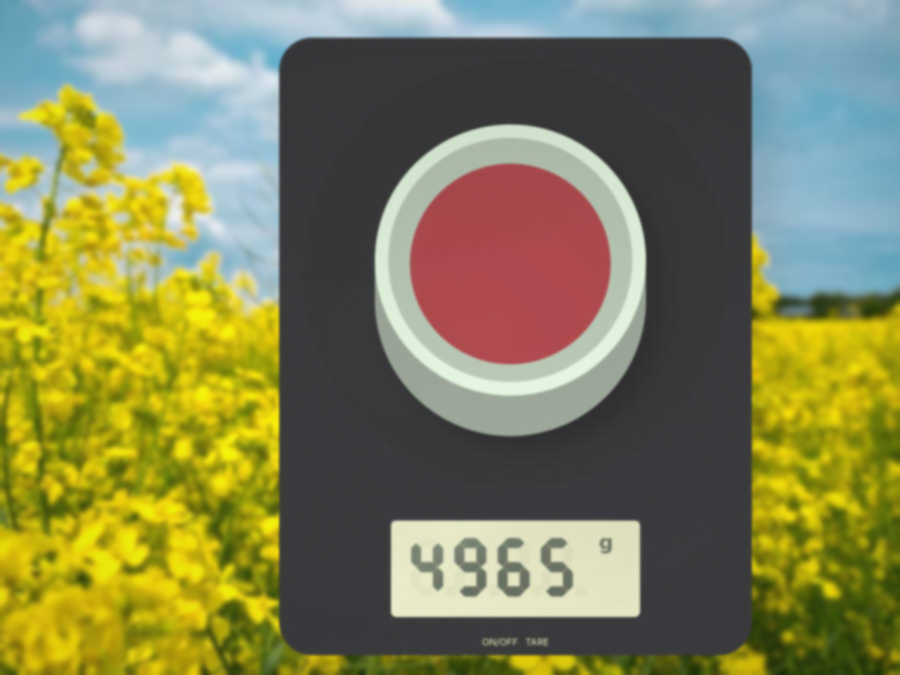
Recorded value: **4965** g
